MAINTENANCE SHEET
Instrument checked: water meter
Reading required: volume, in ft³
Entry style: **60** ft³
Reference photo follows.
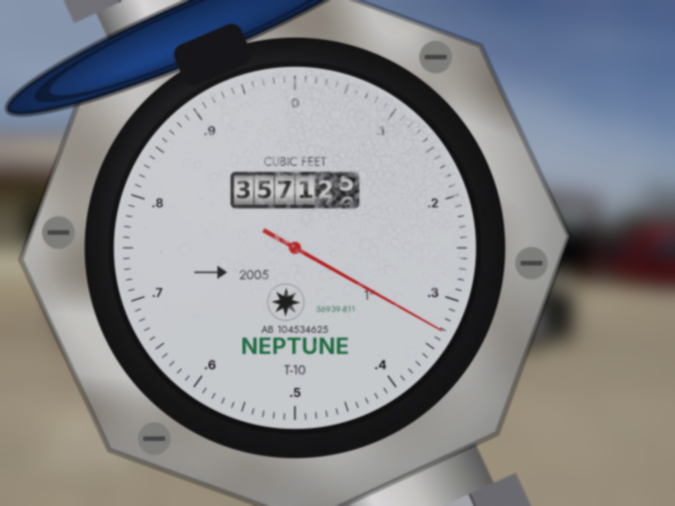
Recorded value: **357125.33** ft³
